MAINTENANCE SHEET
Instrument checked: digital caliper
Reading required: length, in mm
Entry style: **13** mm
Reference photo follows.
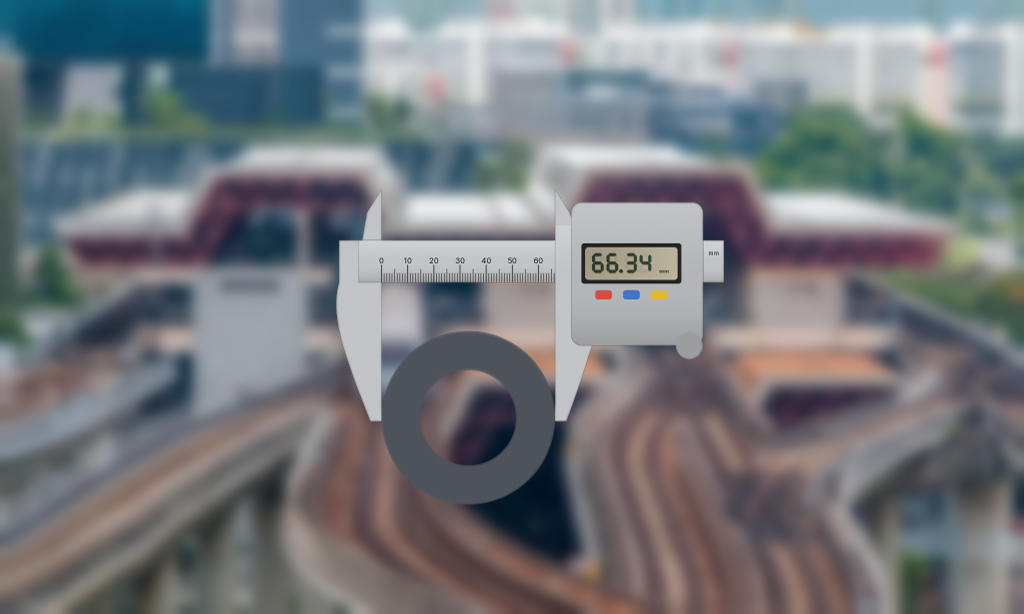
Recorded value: **66.34** mm
